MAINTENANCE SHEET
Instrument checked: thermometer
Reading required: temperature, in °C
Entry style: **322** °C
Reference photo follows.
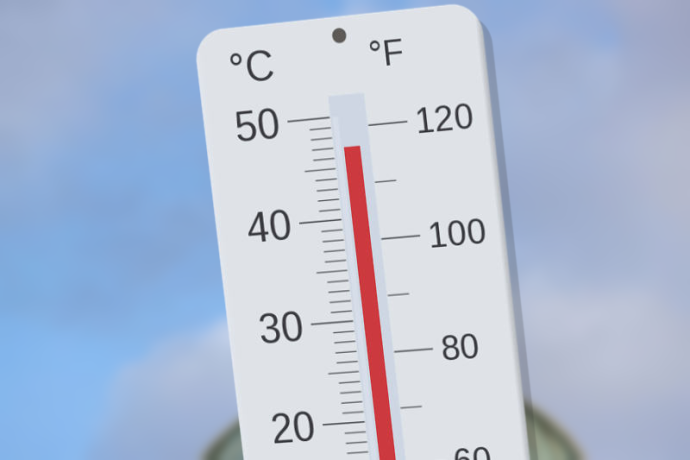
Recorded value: **47** °C
